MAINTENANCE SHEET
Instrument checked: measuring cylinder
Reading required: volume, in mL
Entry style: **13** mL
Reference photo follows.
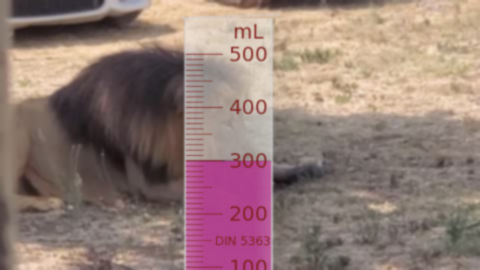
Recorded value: **300** mL
